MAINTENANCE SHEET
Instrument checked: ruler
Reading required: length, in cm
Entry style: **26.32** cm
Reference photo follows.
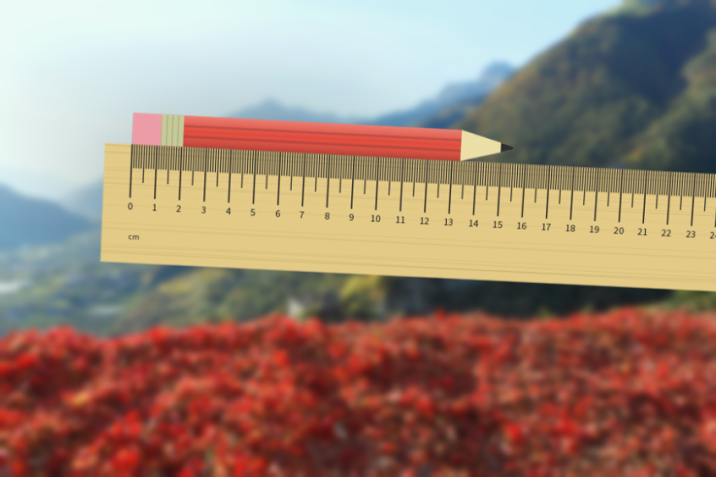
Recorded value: **15.5** cm
